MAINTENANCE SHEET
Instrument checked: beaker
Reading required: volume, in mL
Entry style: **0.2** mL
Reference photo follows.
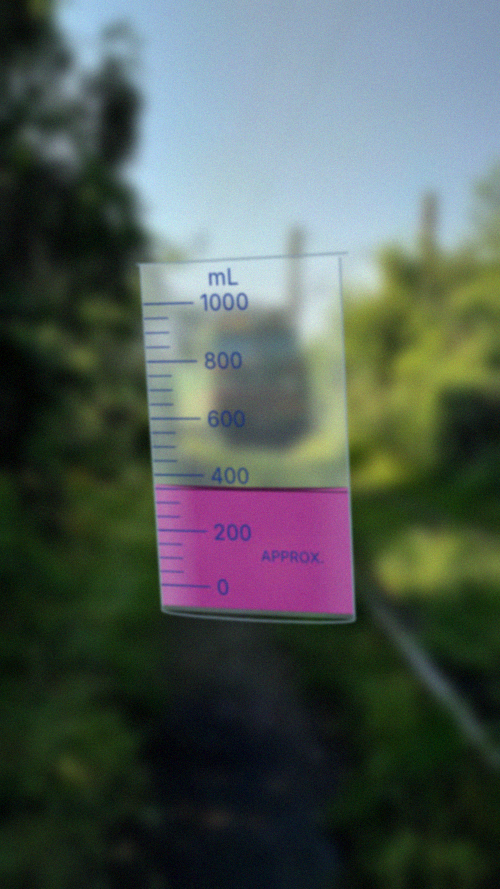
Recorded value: **350** mL
